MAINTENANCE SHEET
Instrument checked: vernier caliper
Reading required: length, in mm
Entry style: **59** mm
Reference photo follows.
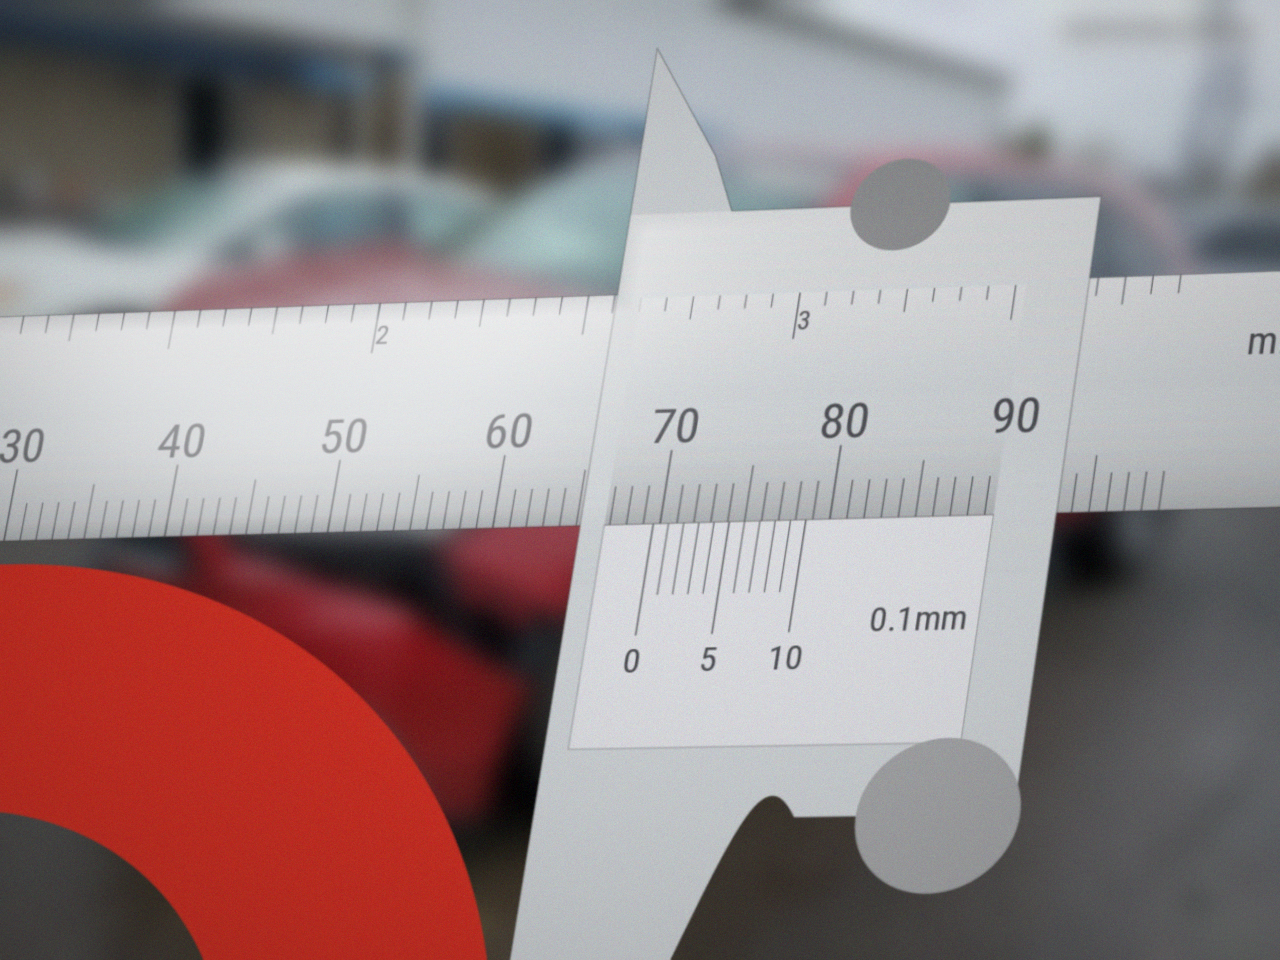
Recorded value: **69.6** mm
